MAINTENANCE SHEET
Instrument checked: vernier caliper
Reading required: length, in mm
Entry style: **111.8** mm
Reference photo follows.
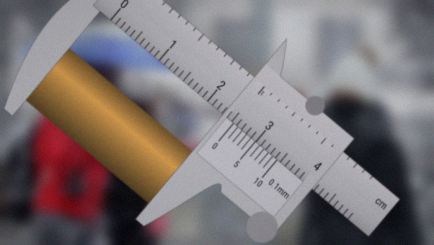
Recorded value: **25.4** mm
